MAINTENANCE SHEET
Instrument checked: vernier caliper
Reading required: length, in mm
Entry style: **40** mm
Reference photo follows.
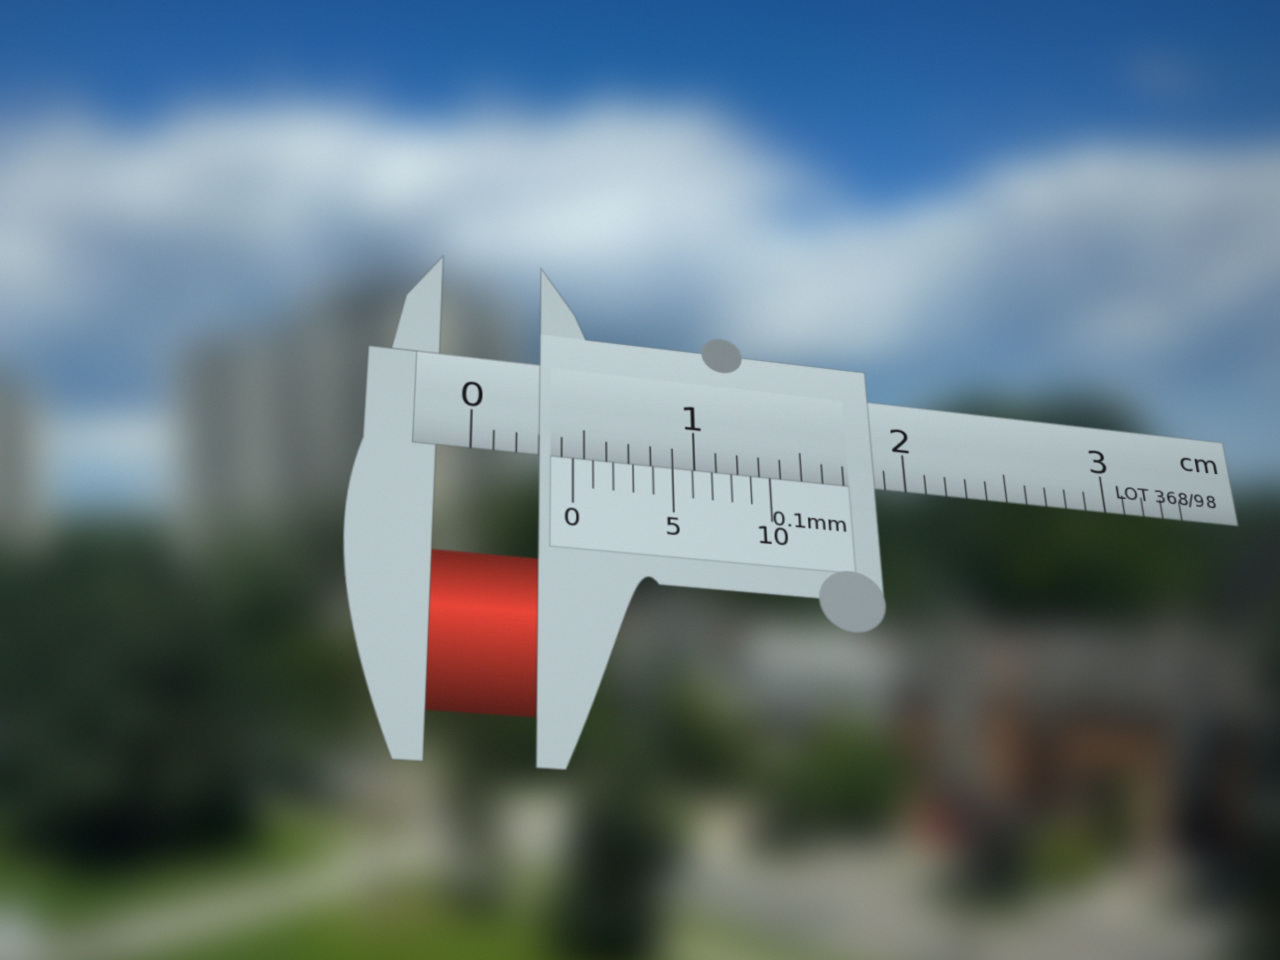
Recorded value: **4.5** mm
